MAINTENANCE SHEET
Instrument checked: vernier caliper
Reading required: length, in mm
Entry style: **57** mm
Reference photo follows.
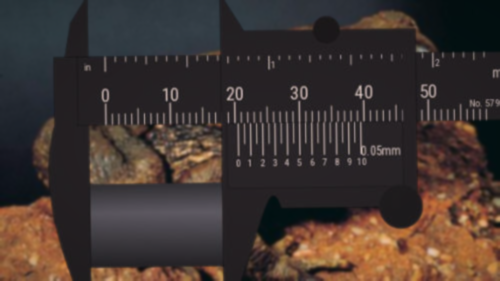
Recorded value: **20.5** mm
